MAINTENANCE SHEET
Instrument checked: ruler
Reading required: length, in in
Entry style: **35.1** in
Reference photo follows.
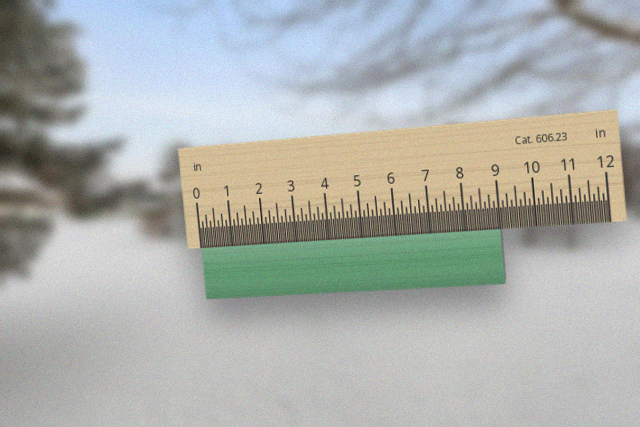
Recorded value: **9** in
